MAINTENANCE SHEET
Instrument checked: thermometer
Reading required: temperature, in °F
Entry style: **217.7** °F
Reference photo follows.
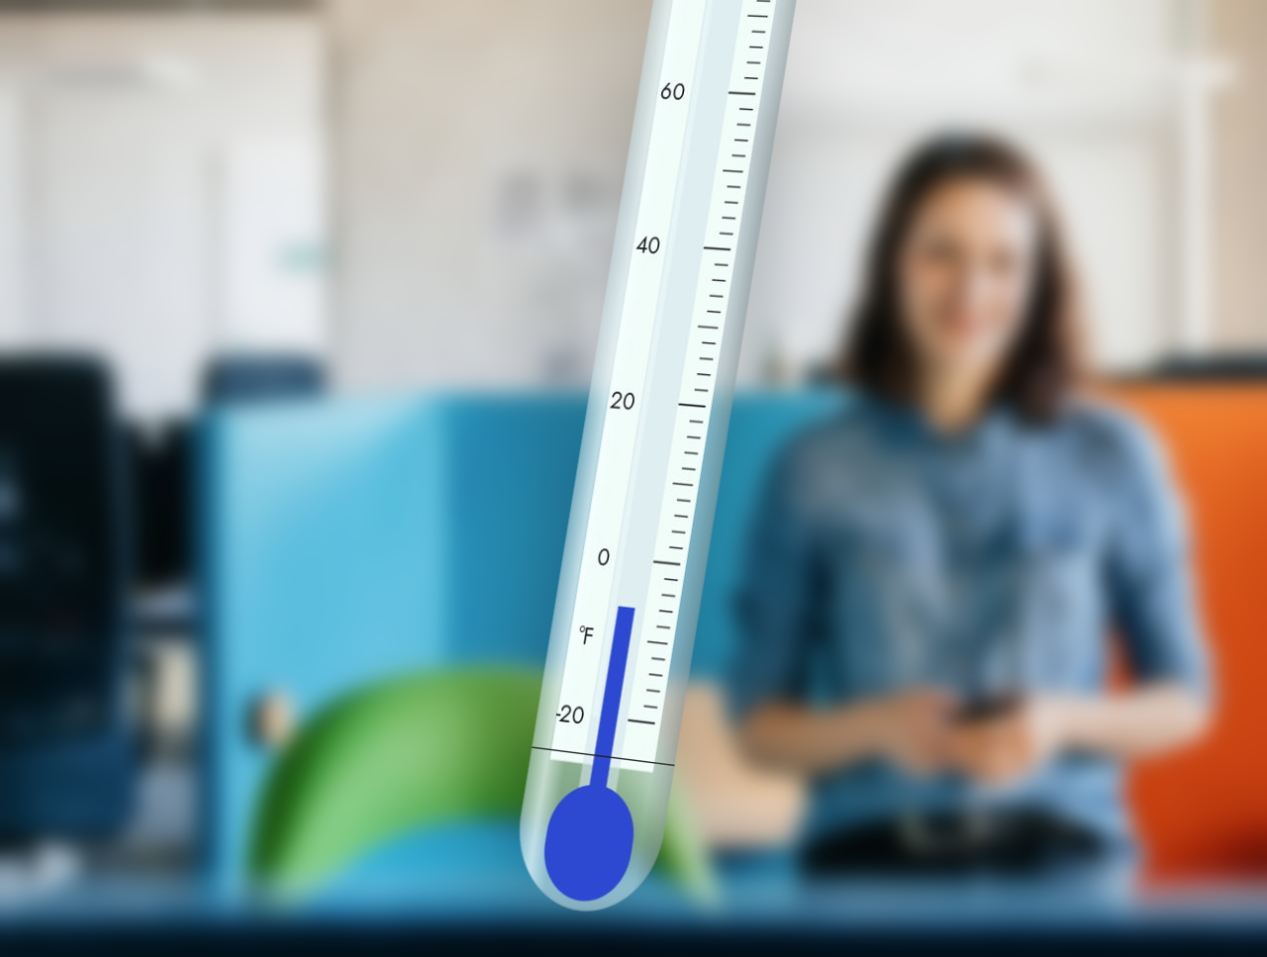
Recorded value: **-6** °F
